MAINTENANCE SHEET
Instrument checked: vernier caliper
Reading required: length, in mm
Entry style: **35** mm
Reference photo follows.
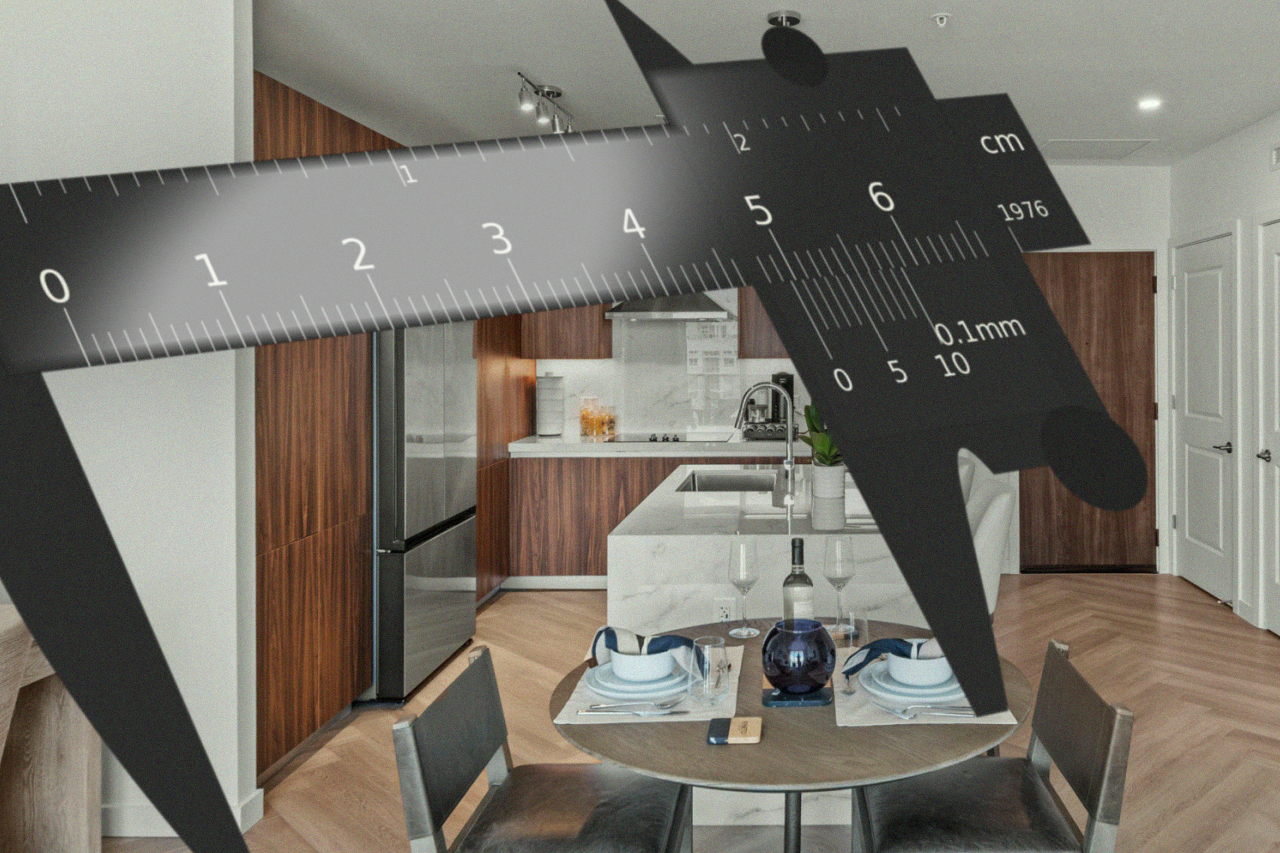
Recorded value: **49.6** mm
